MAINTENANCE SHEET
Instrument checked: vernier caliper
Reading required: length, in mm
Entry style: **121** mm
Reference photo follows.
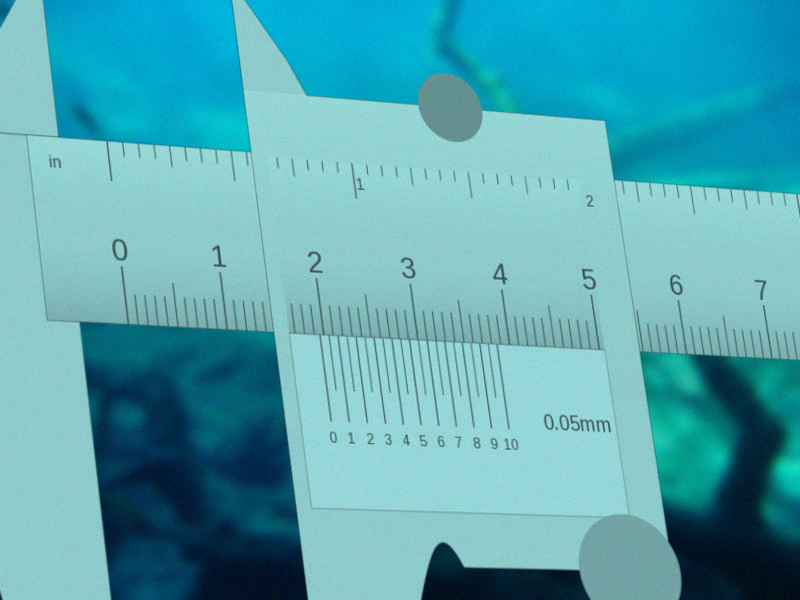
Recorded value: **19.6** mm
